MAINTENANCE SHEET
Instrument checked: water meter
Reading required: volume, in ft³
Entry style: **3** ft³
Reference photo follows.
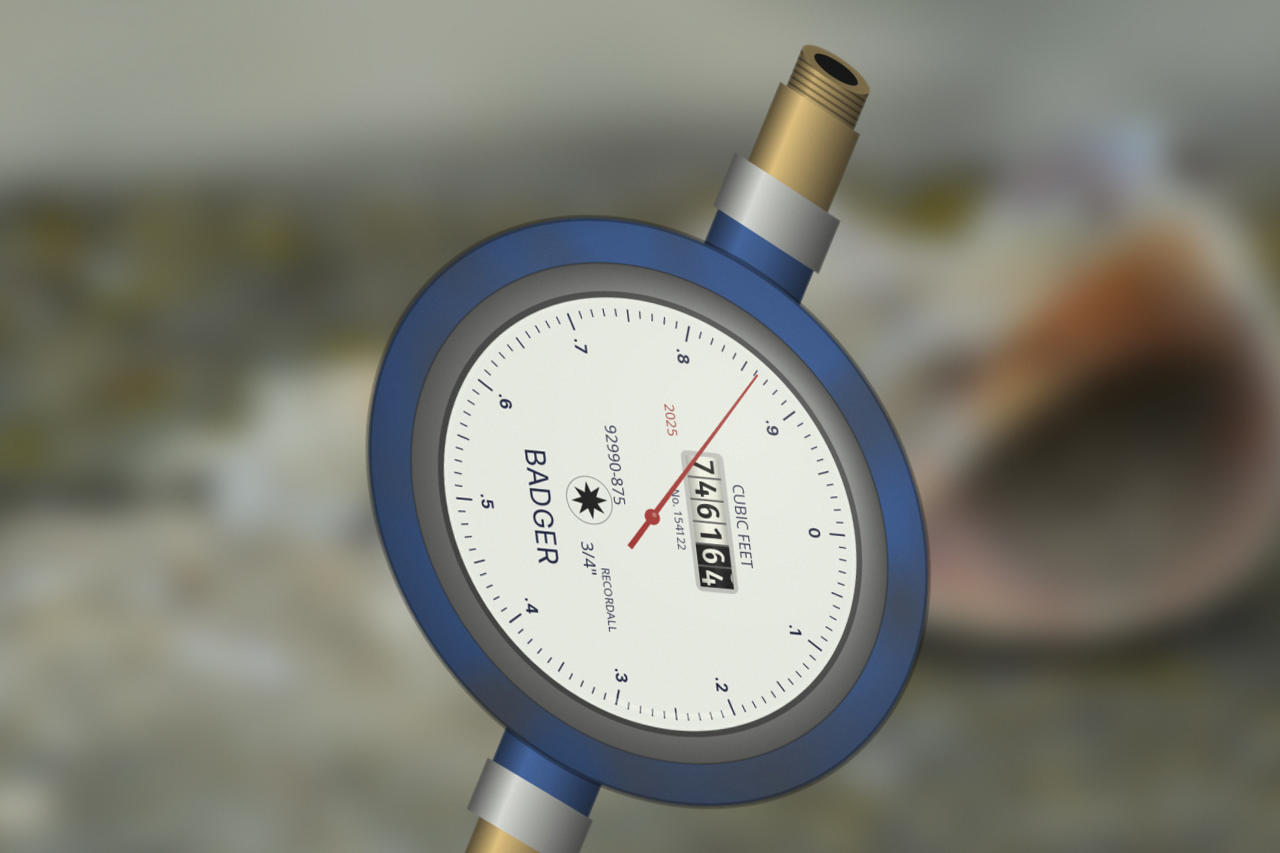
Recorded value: **746163.86** ft³
